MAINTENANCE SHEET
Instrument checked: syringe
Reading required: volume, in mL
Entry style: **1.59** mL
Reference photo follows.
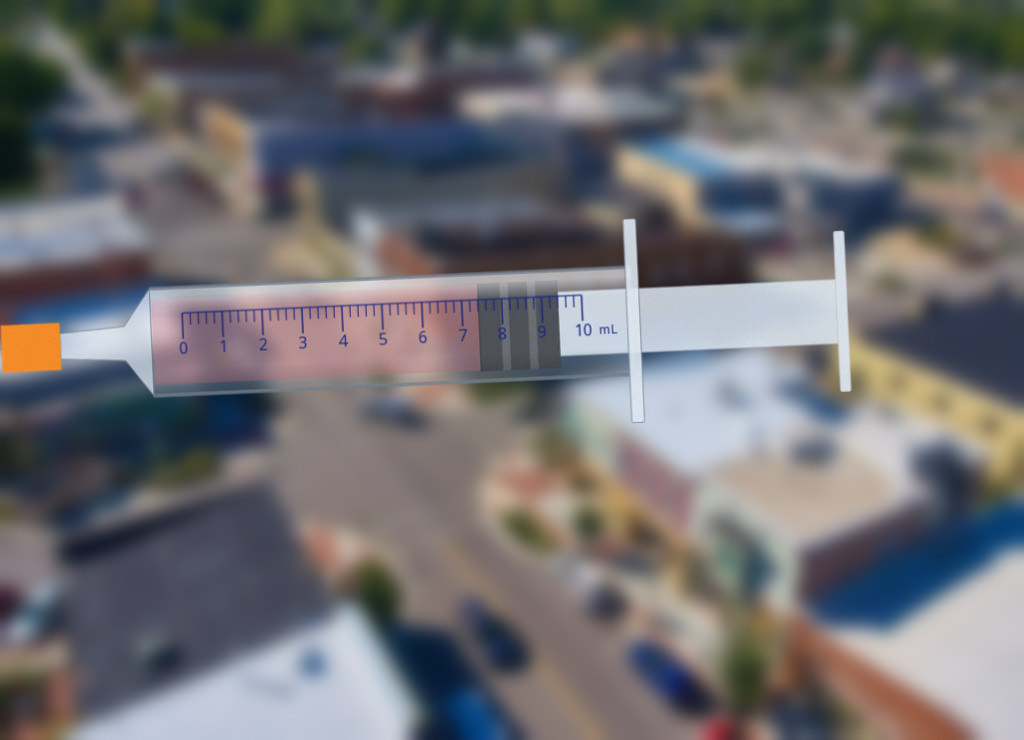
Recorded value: **7.4** mL
